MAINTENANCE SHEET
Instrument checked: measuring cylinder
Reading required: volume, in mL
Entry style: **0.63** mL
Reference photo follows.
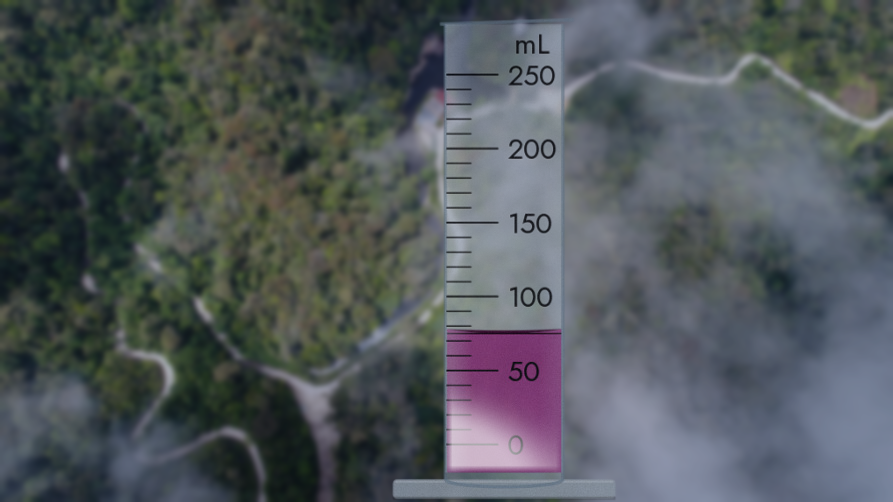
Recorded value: **75** mL
